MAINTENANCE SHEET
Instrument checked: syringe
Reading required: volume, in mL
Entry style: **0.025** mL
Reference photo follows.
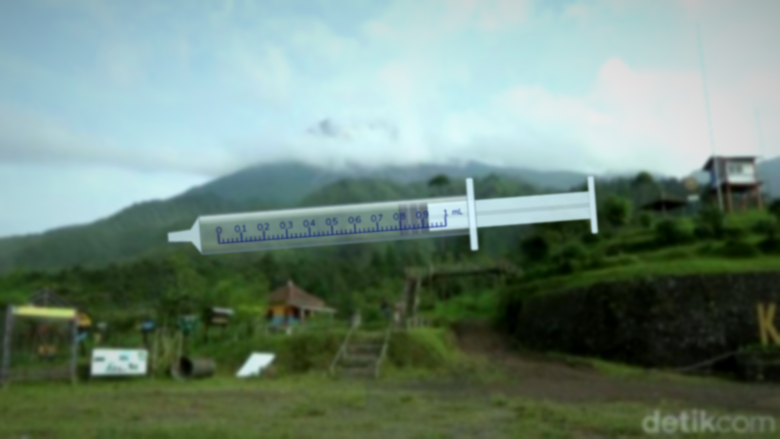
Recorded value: **0.8** mL
